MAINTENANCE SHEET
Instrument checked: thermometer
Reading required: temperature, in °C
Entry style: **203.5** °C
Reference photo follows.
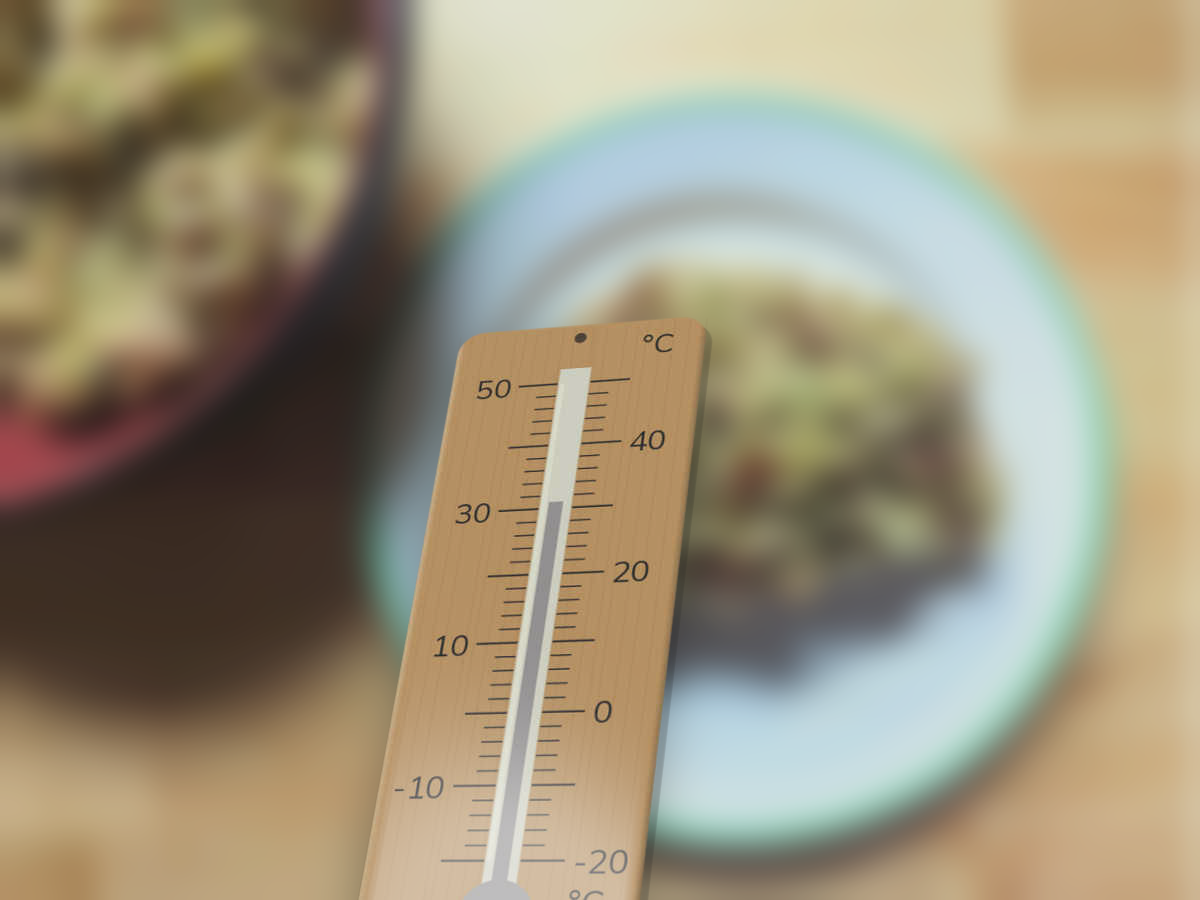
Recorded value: **31** °C
